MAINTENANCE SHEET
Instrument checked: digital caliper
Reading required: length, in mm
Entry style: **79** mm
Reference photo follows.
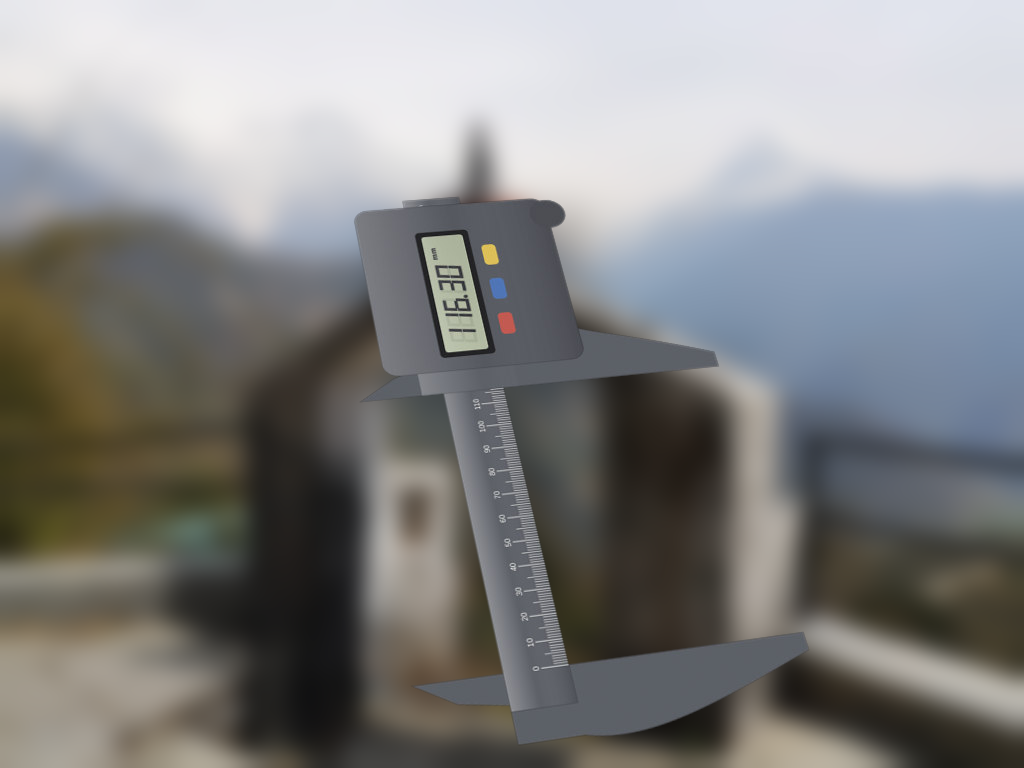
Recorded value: **116.30** mm
